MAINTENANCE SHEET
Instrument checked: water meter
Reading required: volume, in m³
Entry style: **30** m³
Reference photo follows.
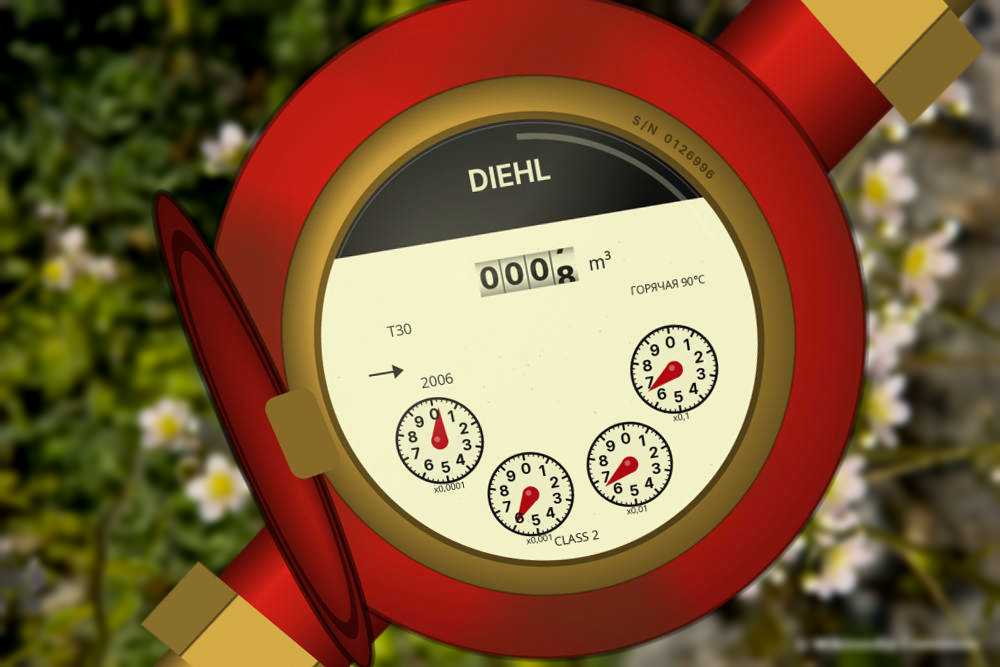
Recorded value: **7.6660** m³
